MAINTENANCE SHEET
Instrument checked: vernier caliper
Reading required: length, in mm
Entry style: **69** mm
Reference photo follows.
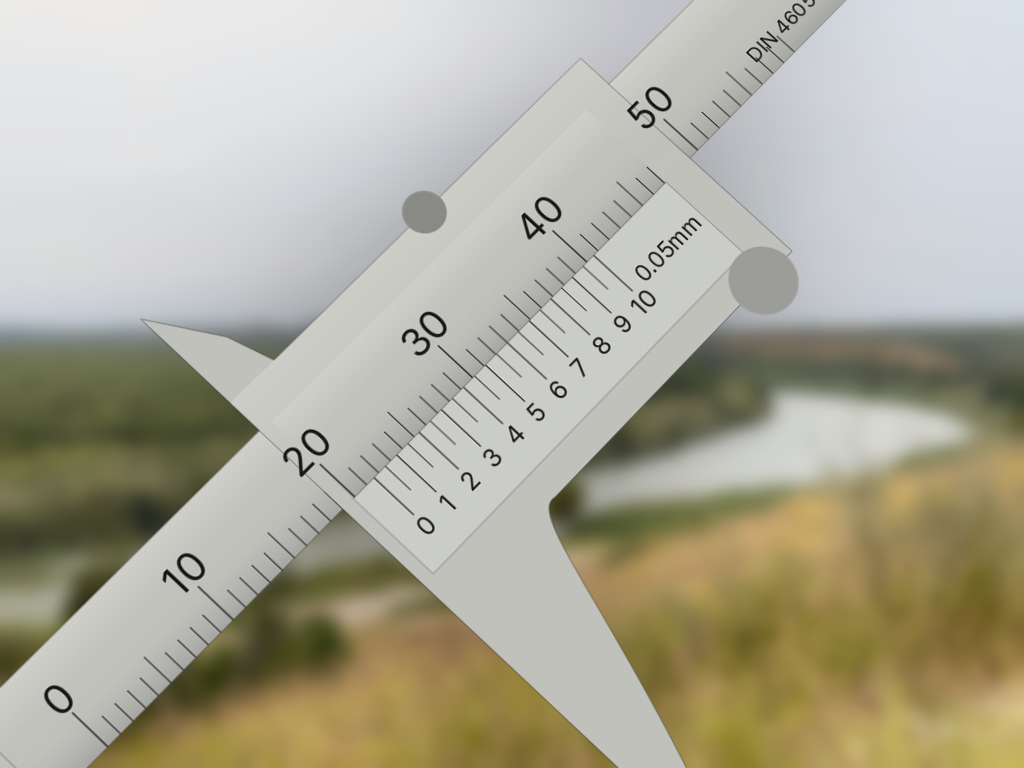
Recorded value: **21.6** mm
